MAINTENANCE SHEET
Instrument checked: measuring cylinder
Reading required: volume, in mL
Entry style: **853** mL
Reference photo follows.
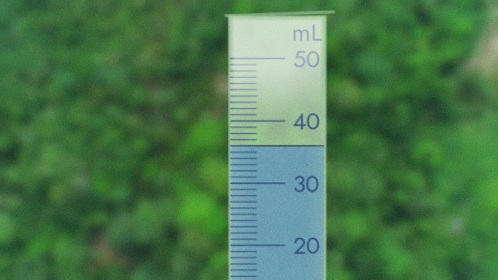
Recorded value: **36** mL
